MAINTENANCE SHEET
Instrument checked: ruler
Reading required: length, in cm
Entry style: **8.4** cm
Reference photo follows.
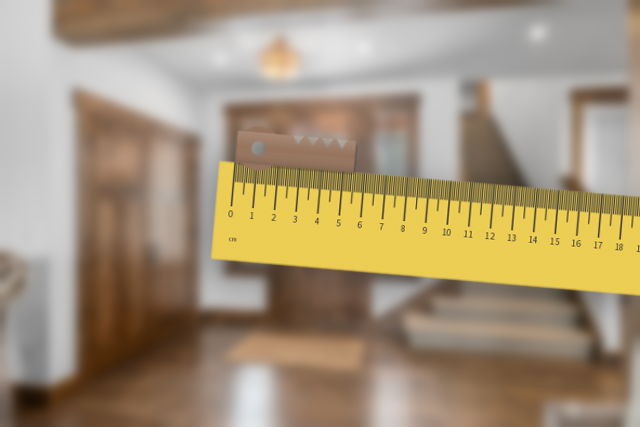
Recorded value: **5.5** cm
